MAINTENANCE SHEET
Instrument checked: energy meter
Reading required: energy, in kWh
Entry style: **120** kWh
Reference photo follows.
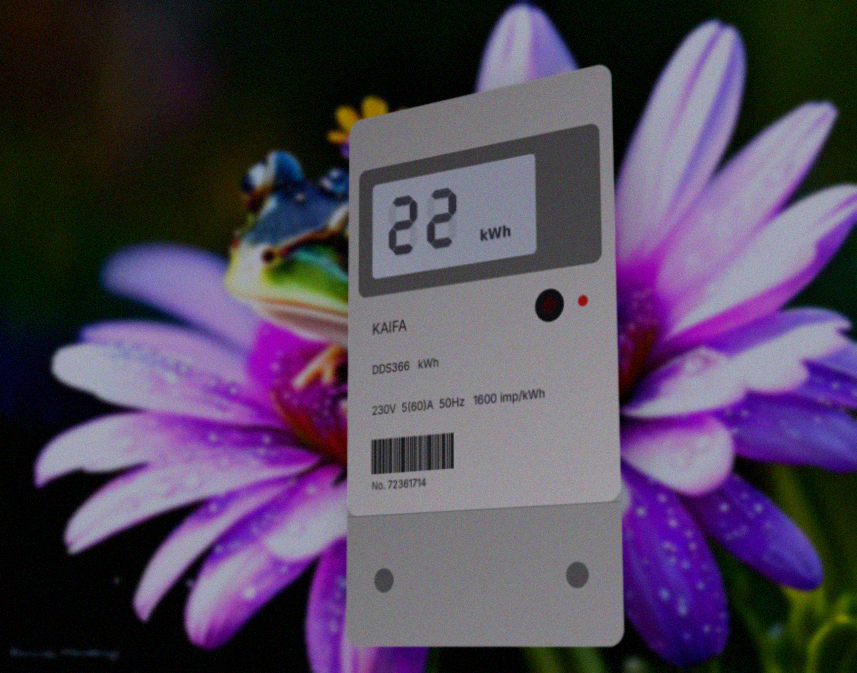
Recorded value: **22** kWh
